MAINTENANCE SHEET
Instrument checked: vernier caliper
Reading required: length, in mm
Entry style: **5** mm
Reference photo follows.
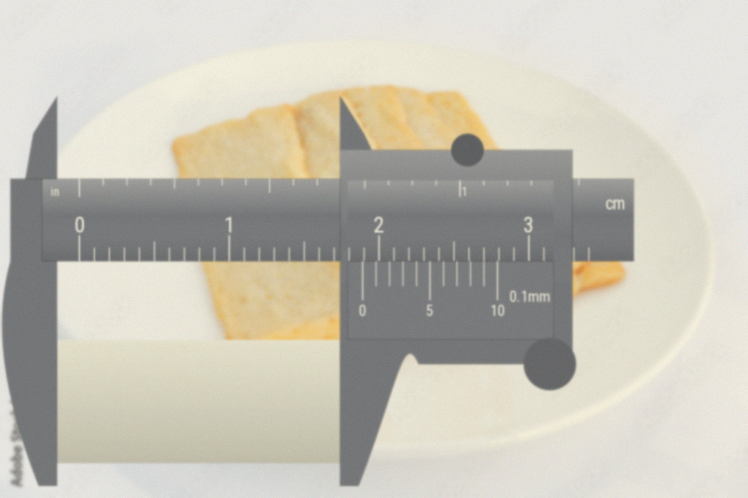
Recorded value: **18.9** mm
